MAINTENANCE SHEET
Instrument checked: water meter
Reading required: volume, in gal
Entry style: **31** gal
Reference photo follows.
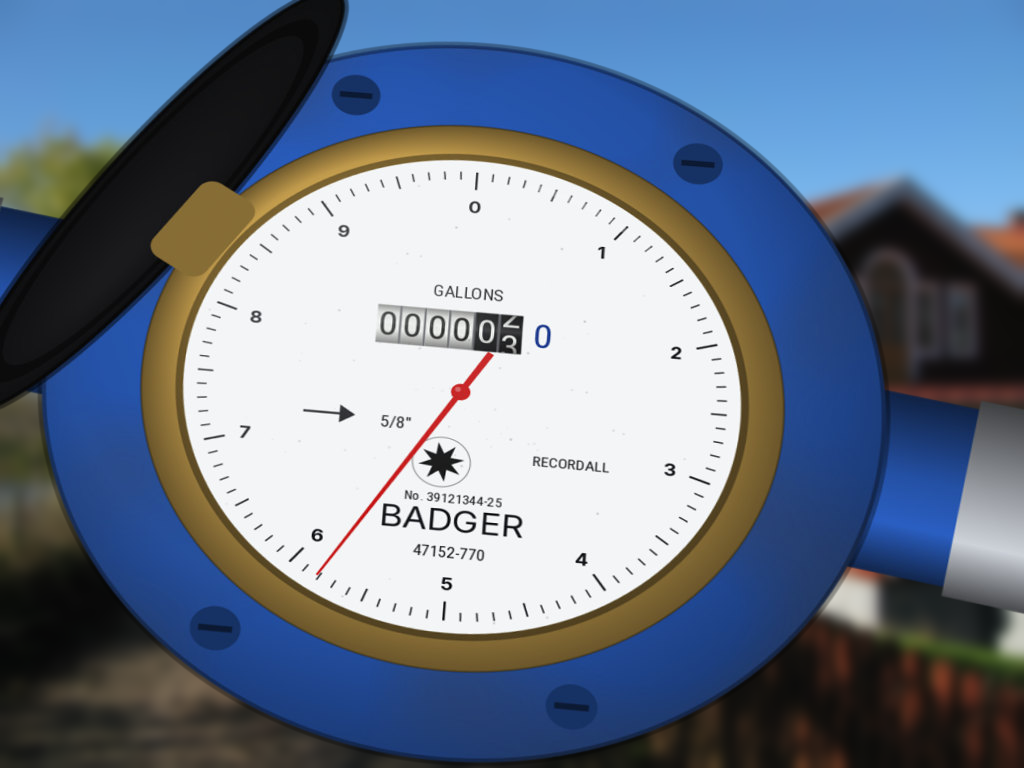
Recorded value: **25.8** gal
